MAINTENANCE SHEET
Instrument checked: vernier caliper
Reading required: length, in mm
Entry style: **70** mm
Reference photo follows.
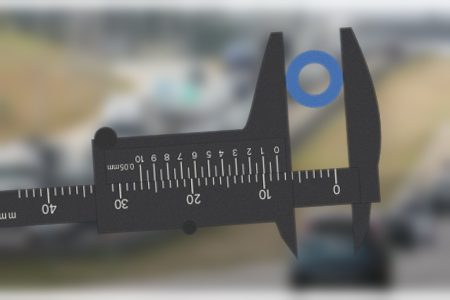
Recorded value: **8.0** mm
